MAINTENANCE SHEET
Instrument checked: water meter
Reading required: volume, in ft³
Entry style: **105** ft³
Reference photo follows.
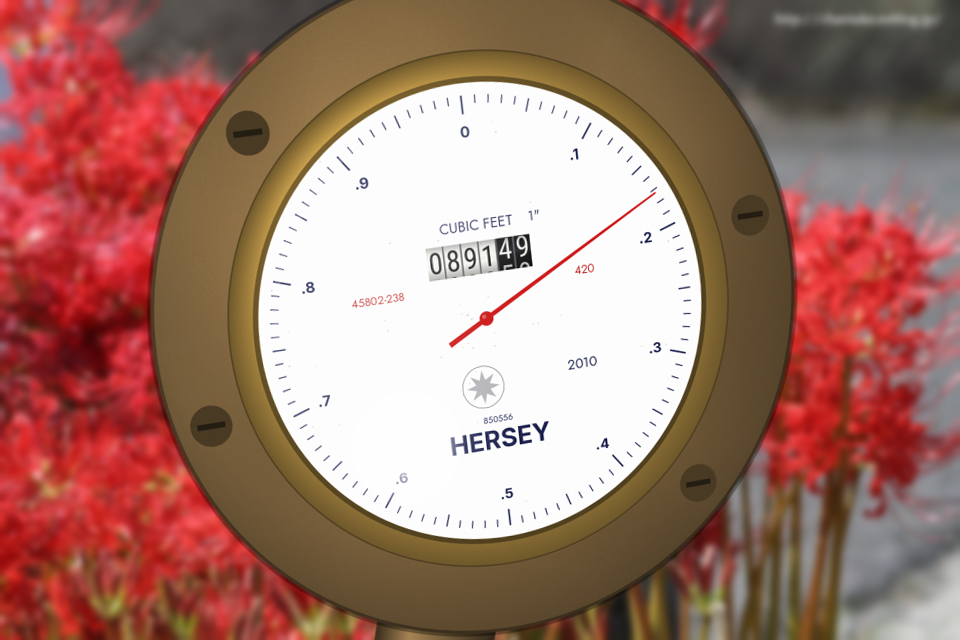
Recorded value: **89149.17** ft³
